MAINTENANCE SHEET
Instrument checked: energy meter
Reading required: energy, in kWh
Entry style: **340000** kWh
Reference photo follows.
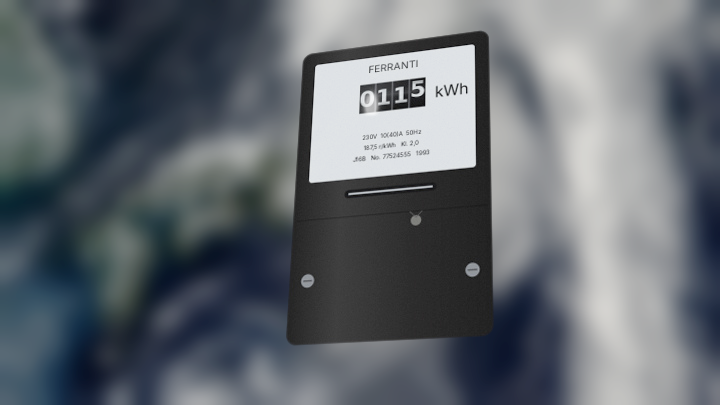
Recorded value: **115** kWh
